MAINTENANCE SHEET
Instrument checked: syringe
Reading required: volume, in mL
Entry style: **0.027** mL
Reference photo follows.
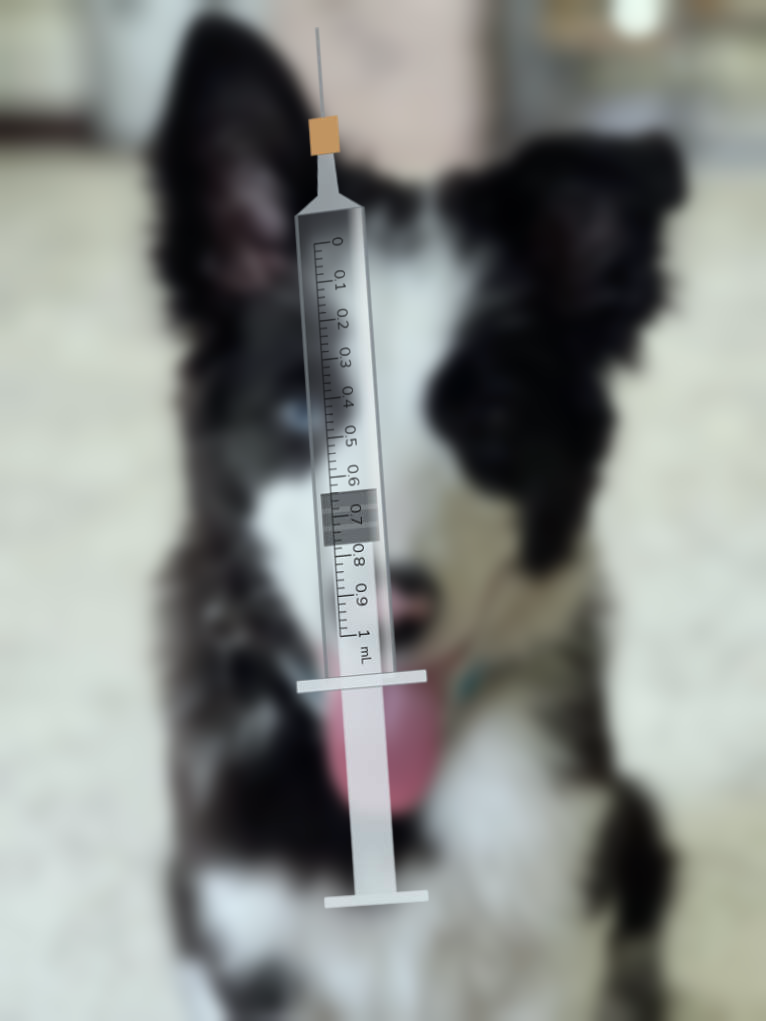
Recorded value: **0.64** mL
